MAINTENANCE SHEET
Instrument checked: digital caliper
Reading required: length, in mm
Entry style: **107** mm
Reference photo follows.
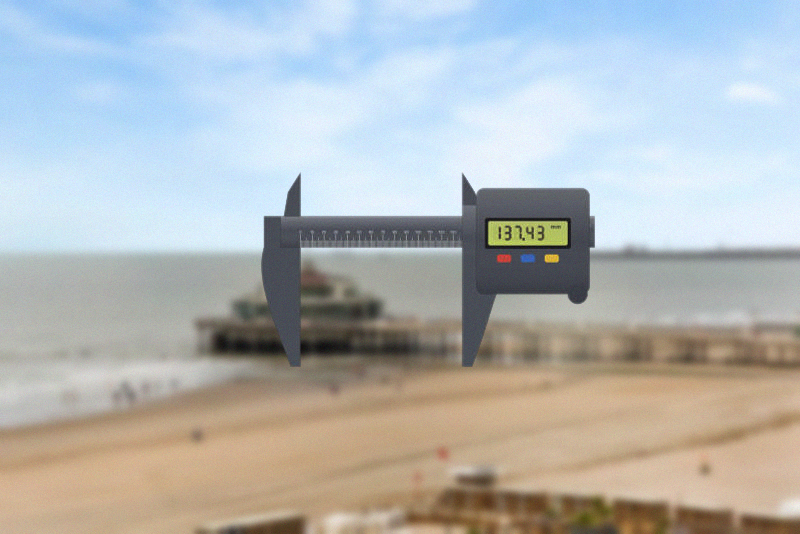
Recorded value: **137.43** mm
